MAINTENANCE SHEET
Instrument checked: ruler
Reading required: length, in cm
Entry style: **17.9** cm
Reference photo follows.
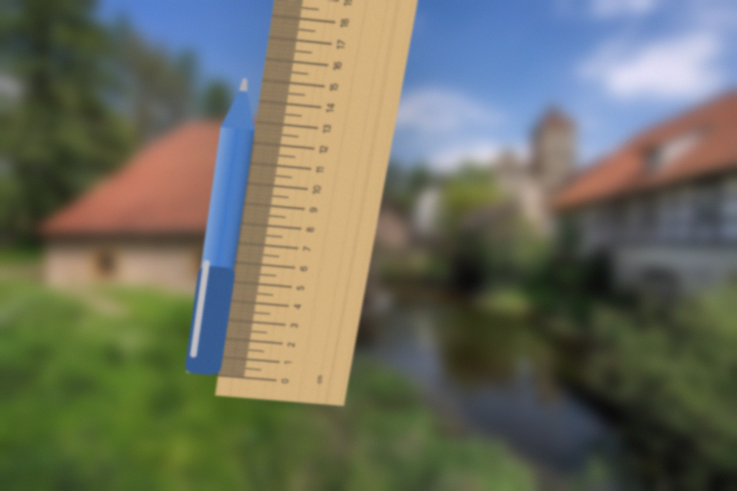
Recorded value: **15** cm
